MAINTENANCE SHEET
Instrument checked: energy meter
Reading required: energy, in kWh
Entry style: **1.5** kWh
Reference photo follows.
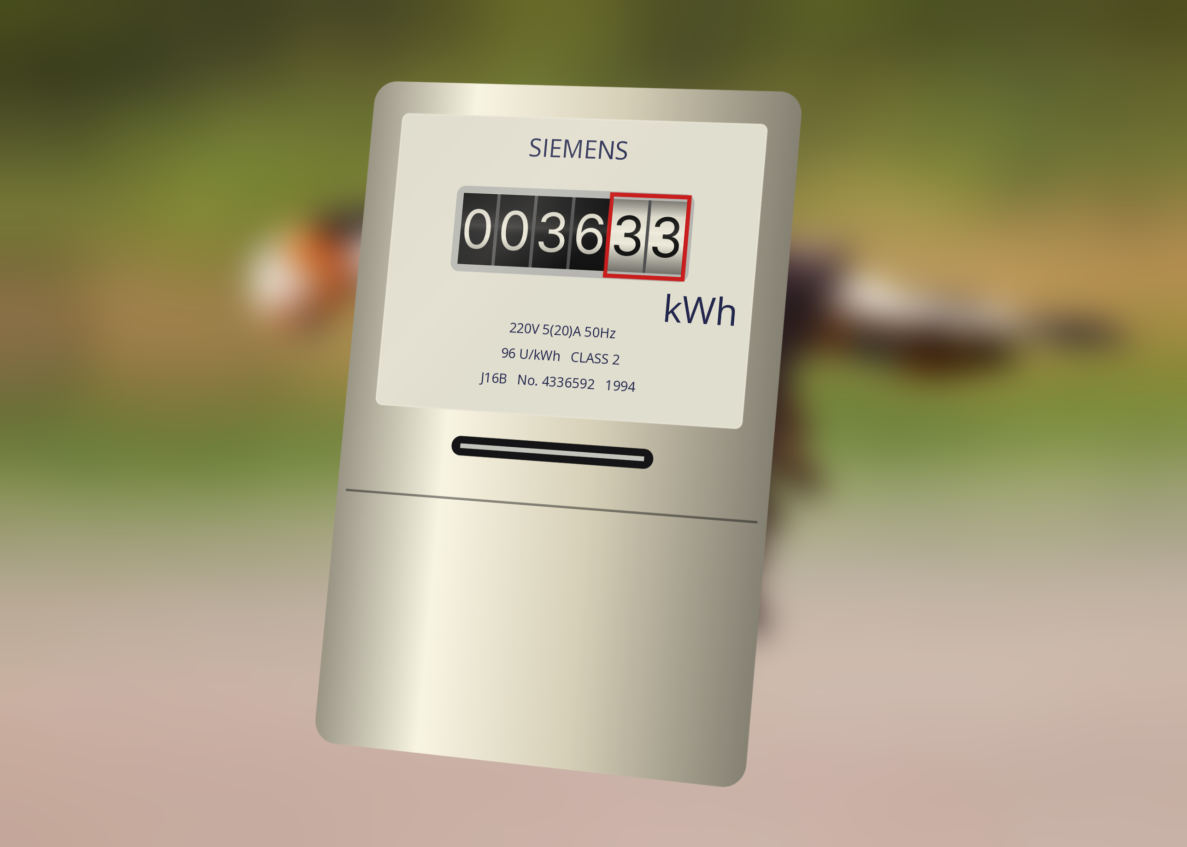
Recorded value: **36.33** kWh
